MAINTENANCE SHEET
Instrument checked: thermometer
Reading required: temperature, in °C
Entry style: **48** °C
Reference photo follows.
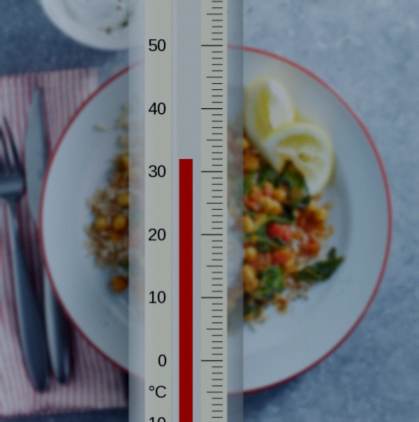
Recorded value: **32** °C
